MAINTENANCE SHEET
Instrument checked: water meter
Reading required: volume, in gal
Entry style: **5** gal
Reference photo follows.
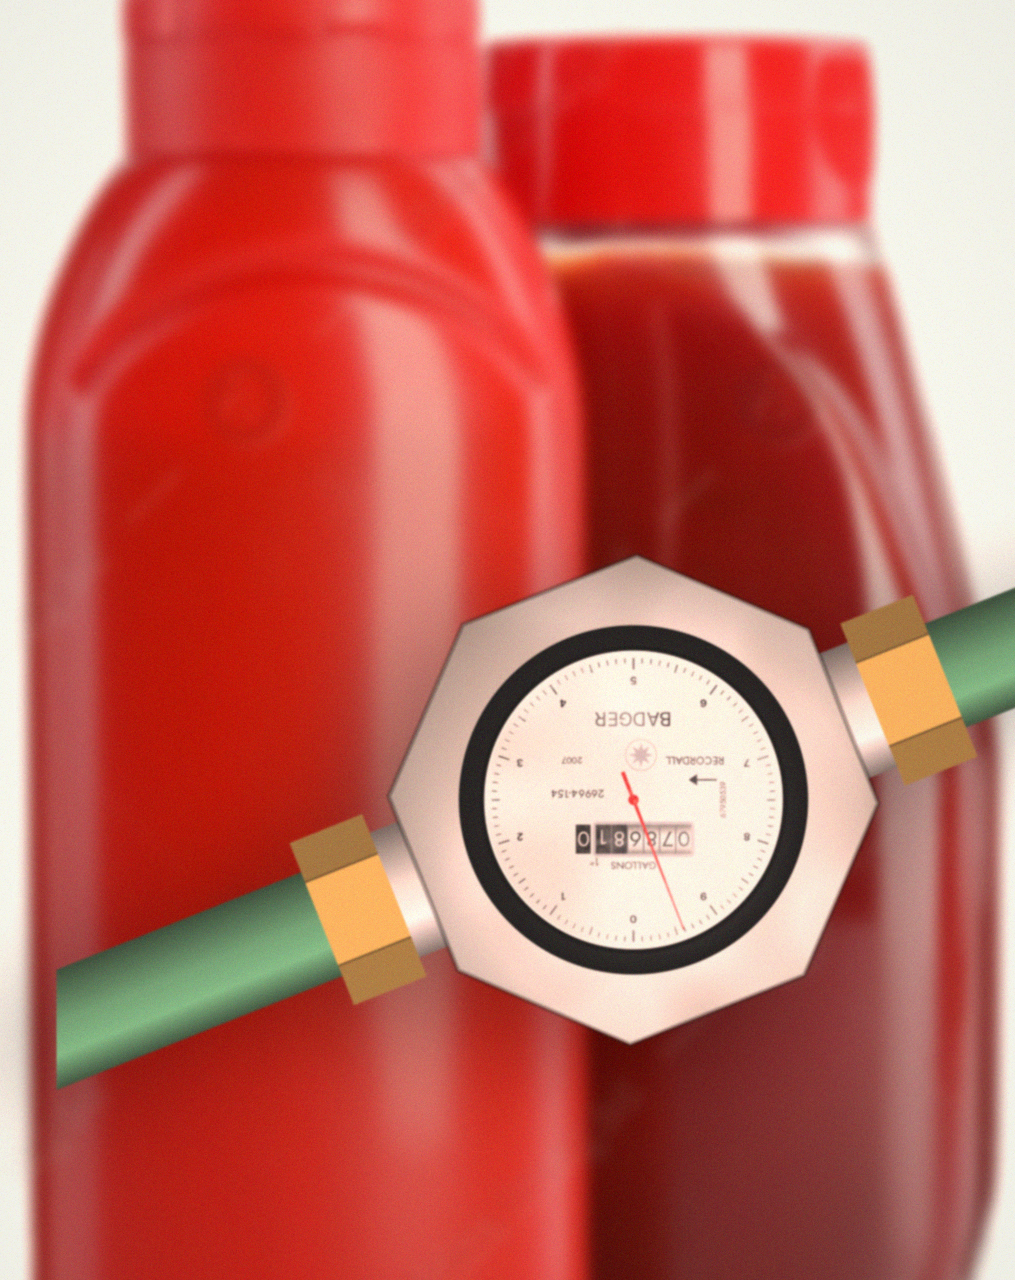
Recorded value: **786809.4** gal
